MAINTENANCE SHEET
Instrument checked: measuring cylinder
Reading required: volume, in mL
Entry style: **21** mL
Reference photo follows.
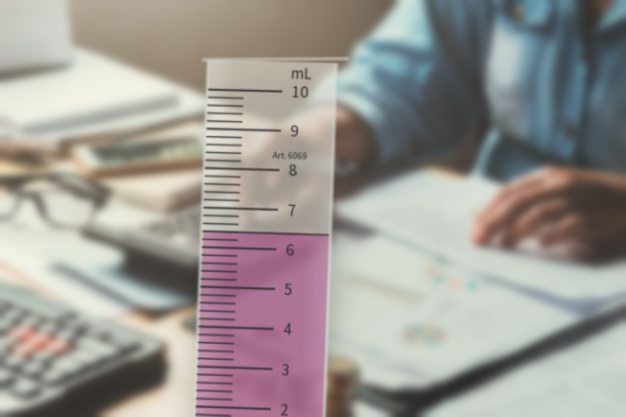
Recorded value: **6.4** mL
